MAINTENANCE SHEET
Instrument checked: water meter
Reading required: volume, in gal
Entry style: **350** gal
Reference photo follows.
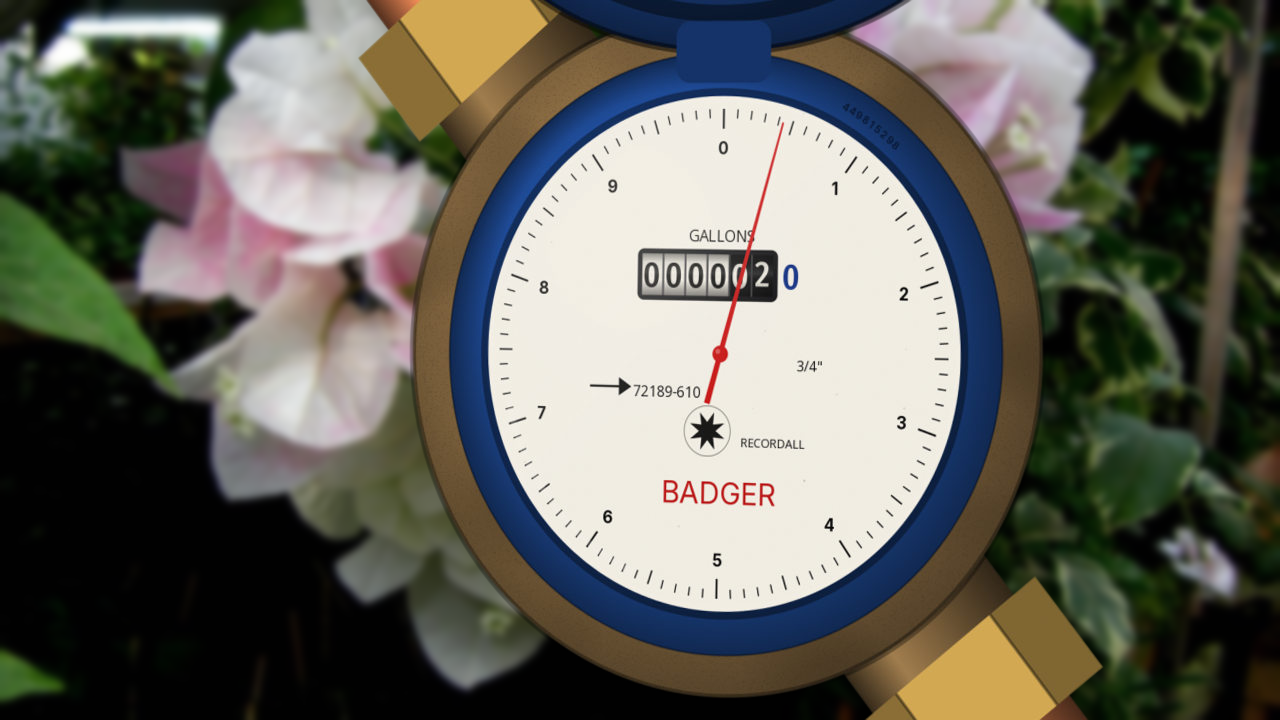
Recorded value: **20.4** gal
